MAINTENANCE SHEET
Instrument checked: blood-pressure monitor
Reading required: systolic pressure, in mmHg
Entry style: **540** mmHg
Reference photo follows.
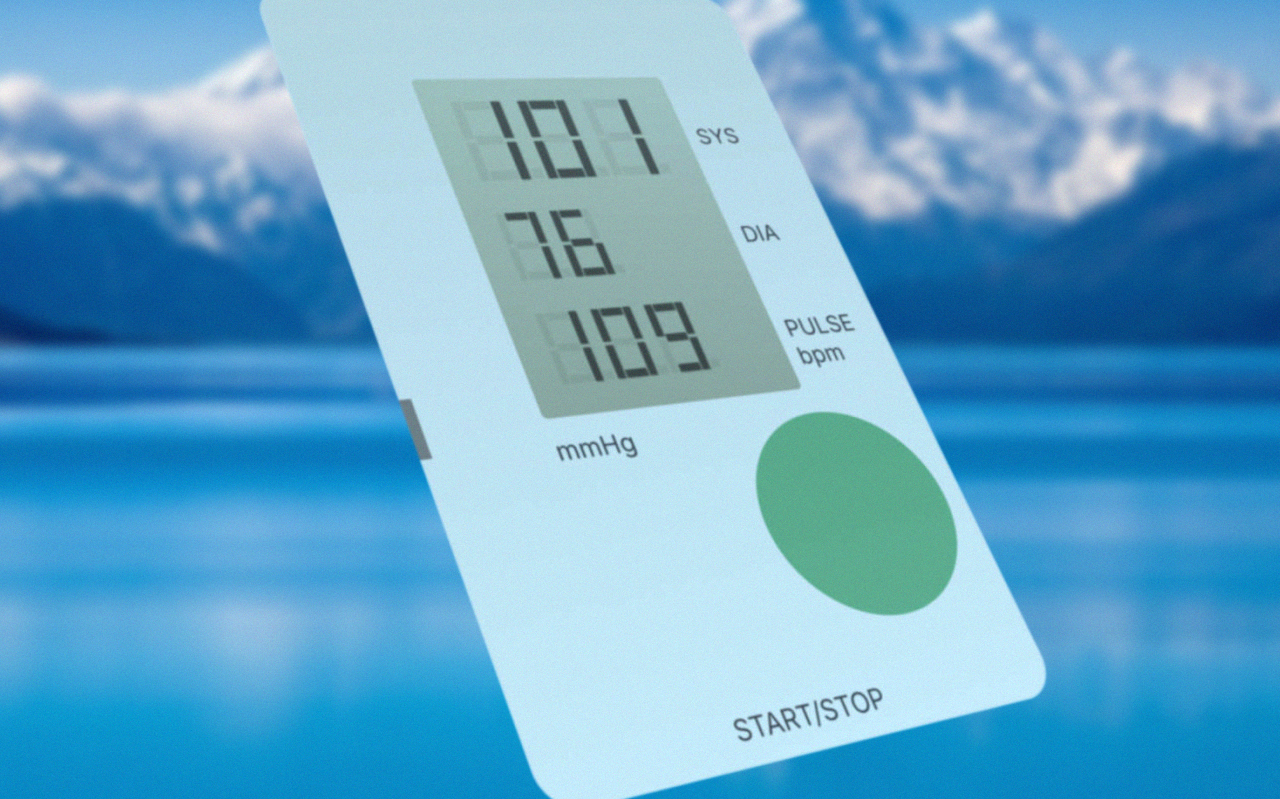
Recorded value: **101** mmHg
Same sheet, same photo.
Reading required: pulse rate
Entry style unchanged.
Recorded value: **109** bpm
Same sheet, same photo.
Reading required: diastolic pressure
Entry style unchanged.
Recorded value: **76** mmHg
